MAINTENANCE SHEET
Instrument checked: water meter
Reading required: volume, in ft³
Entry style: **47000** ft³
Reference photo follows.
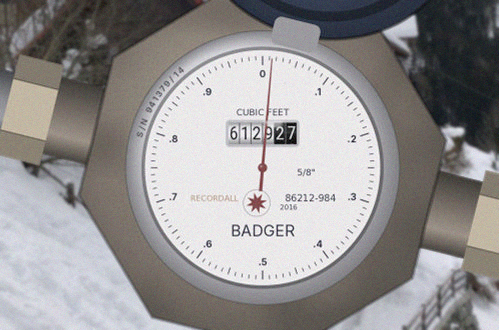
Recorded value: **612927.01** ft³
